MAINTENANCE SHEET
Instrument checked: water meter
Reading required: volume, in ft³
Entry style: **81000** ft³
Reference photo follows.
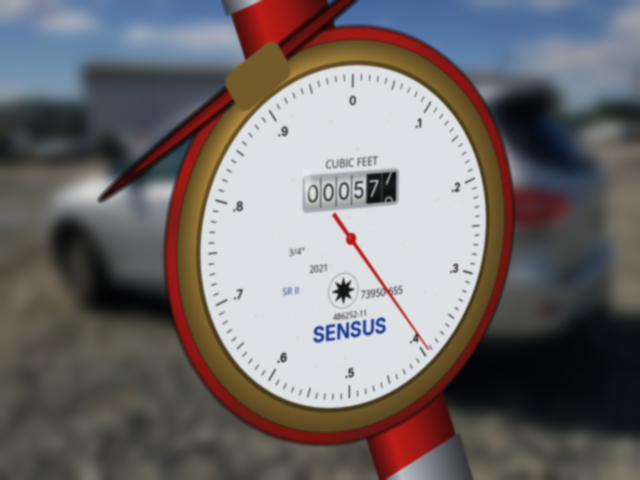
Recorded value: **577.39** ft³
